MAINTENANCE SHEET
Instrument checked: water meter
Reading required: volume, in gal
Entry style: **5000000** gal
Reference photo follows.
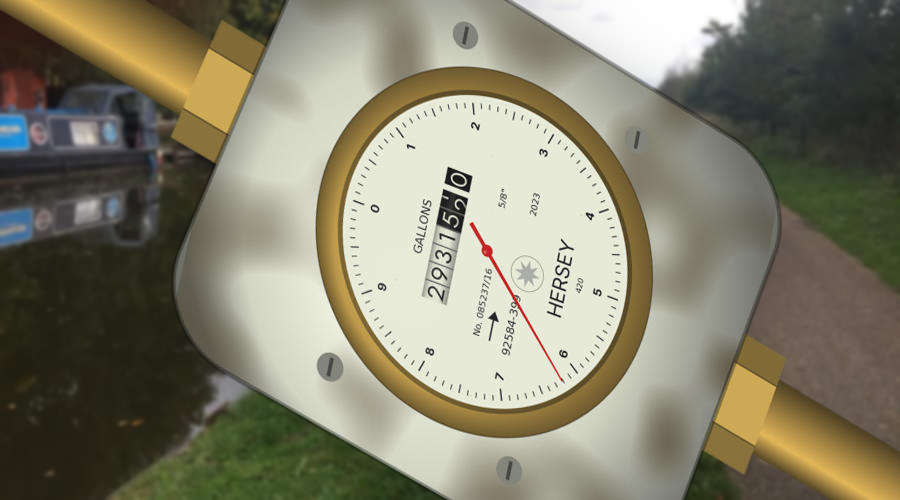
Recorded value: **2931516.2** gal
